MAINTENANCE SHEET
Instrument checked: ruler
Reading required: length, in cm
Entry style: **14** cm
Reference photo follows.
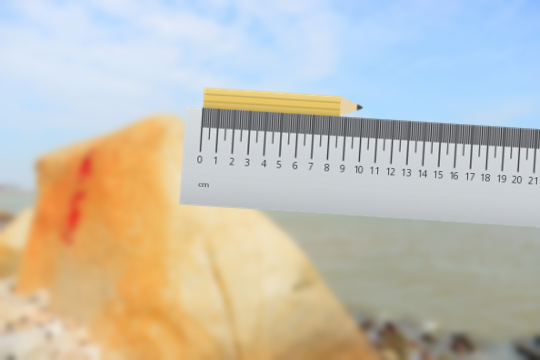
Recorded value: **10** cm
